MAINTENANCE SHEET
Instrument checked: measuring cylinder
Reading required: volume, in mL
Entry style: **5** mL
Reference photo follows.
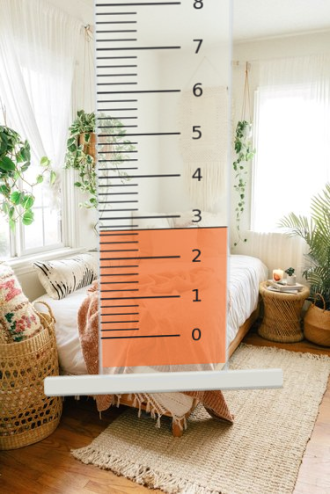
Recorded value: **2.7** mL
